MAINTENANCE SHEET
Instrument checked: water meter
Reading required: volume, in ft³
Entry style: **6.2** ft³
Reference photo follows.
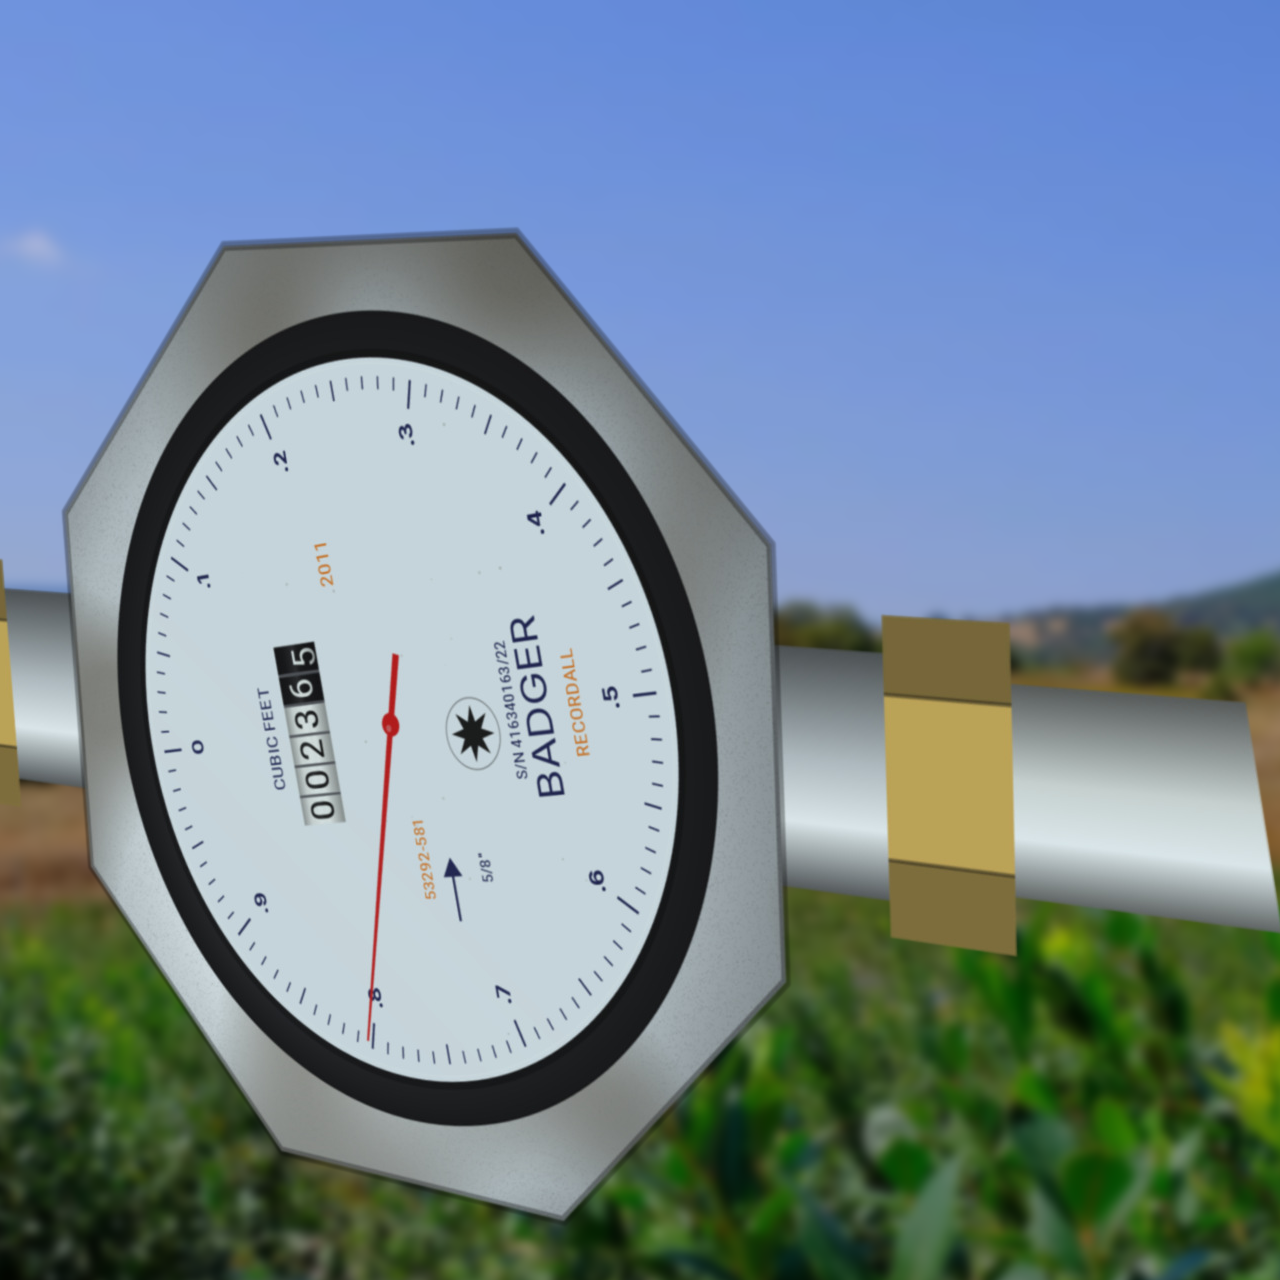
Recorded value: **2364.80** ft³
